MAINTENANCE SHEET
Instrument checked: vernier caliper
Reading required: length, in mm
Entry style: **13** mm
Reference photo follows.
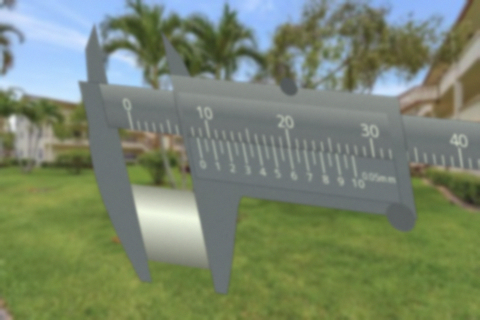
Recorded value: **8.5** mm
